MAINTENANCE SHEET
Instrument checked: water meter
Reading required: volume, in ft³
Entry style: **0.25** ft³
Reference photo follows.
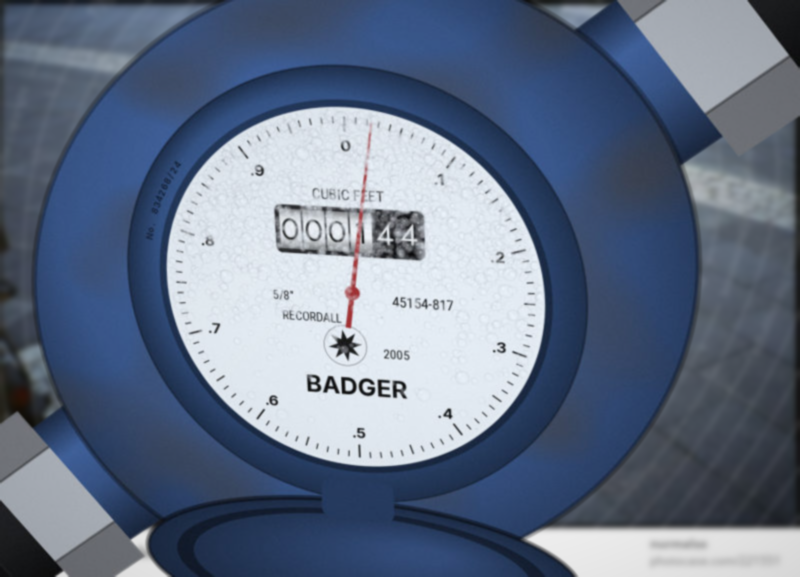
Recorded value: **144.02** ft³
